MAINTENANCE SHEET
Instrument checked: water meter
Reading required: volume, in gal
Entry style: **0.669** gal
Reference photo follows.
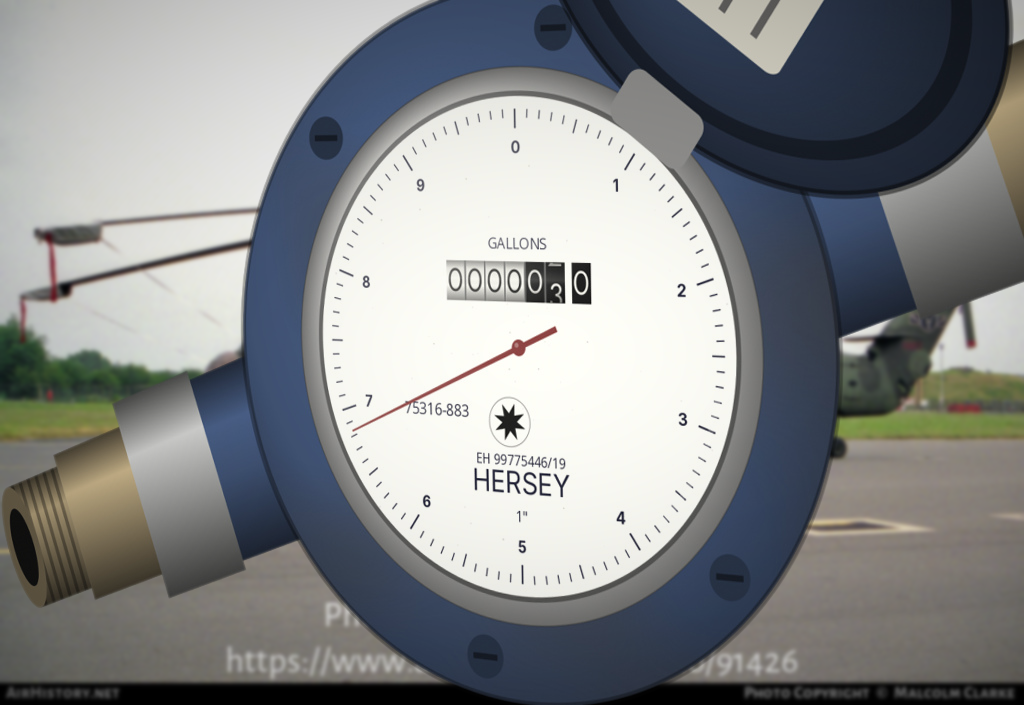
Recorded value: **26.8** gal
